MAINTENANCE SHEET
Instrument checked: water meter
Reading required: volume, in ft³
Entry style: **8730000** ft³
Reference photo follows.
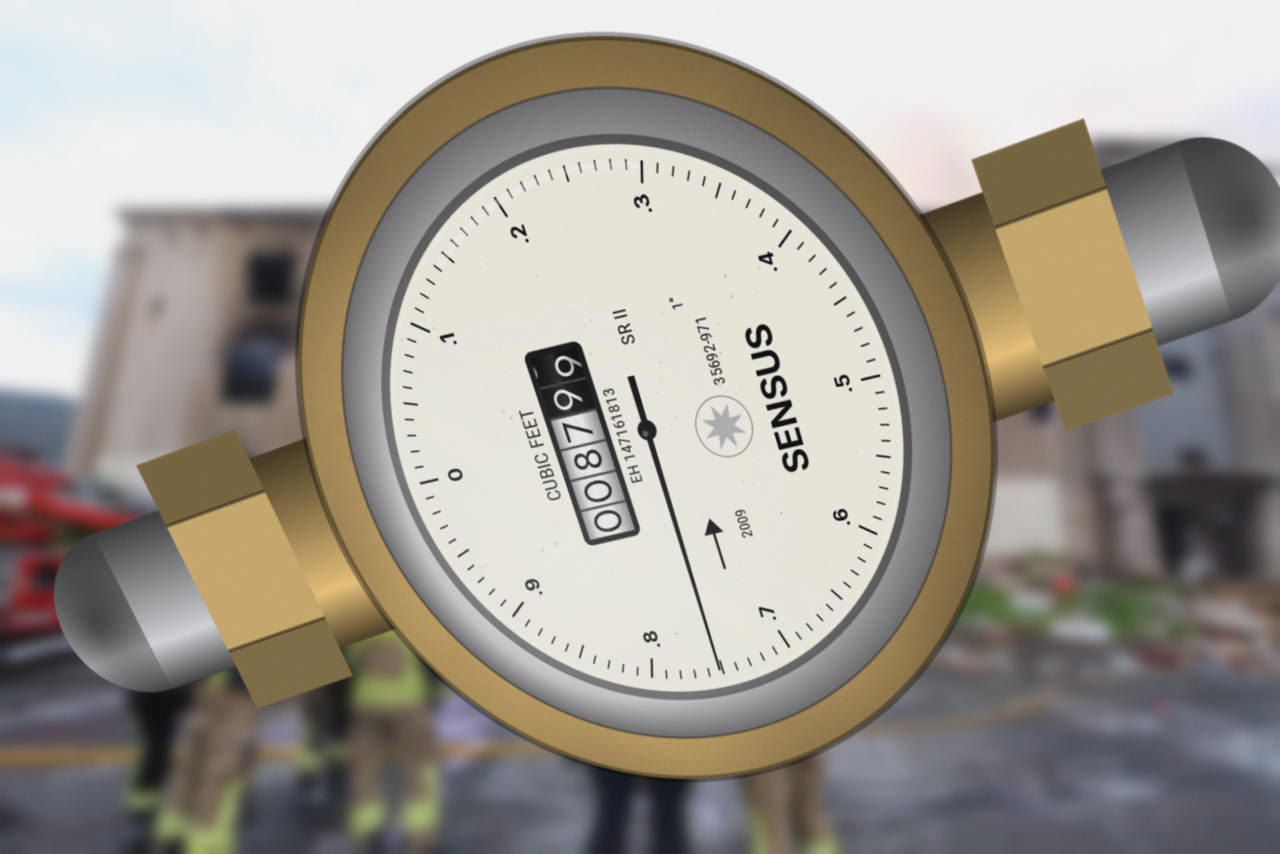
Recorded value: **8798.75** ft³
